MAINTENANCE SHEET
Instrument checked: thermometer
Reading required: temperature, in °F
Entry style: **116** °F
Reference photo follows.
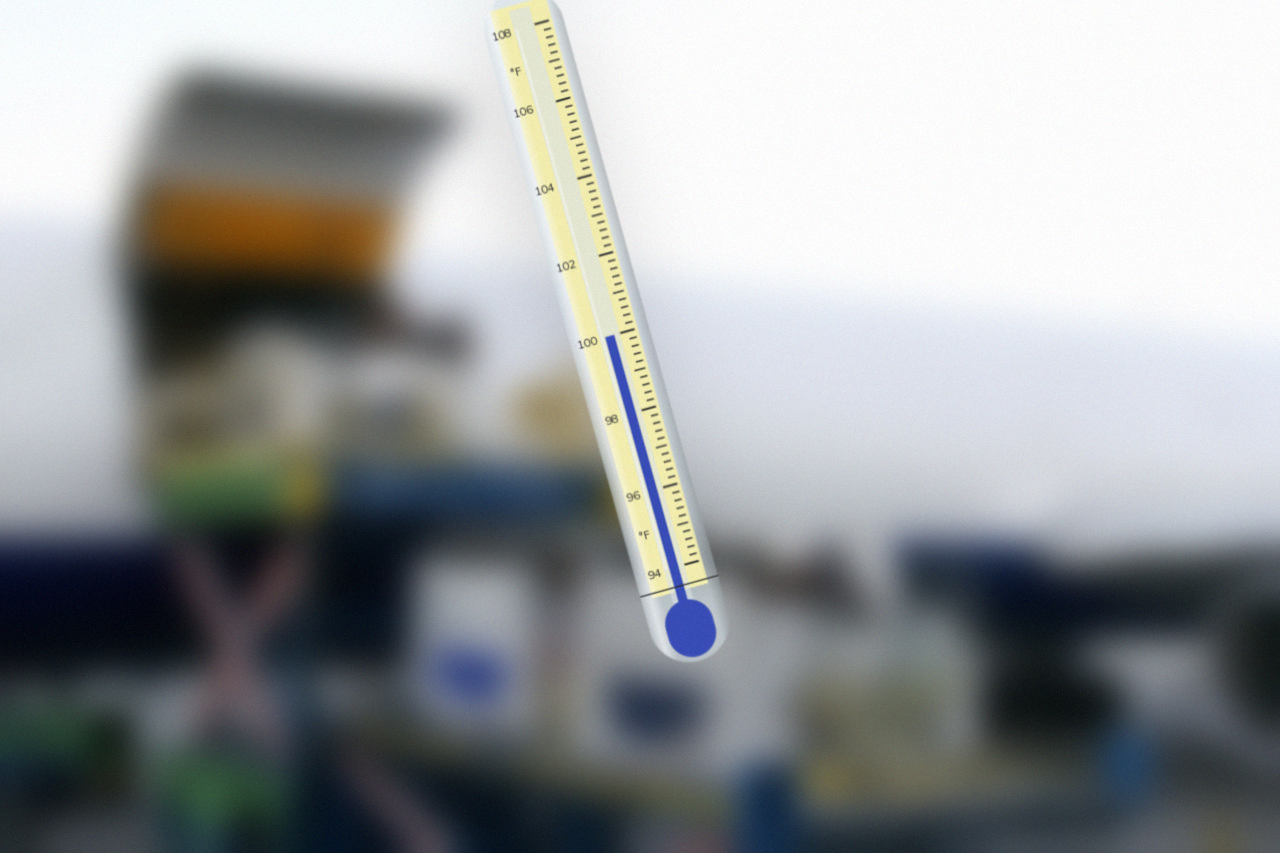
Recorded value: **100** °F
